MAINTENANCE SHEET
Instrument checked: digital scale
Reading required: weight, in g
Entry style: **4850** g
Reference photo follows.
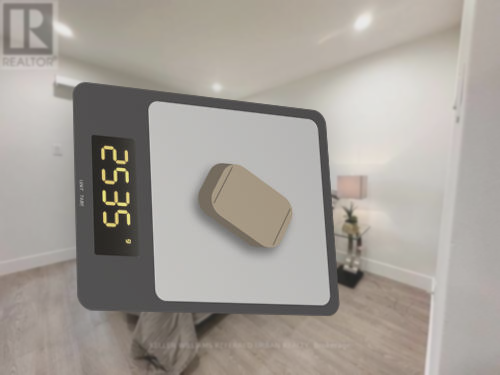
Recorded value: **2535** g
